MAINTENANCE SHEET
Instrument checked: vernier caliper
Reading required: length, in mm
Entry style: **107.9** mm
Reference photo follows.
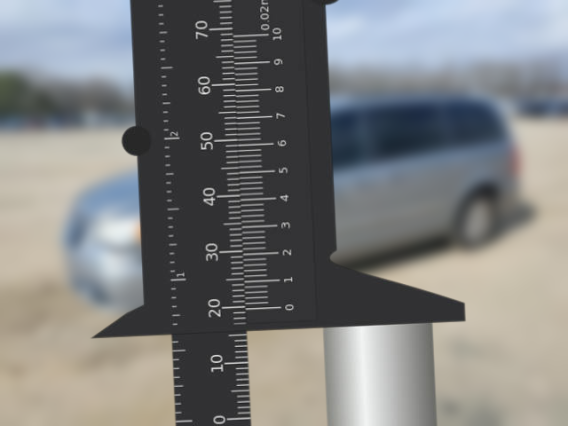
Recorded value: **19.6** mm
